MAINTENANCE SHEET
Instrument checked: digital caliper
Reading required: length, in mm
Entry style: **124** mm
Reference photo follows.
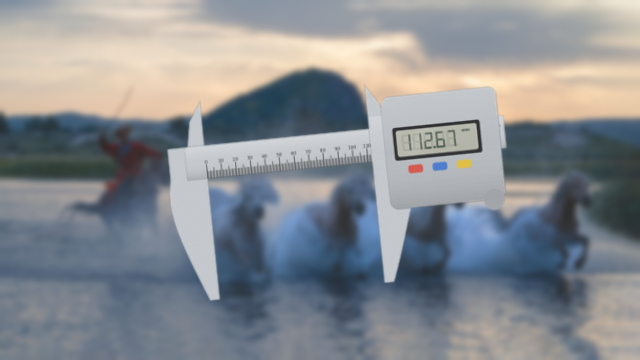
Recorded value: **112.67** mm
